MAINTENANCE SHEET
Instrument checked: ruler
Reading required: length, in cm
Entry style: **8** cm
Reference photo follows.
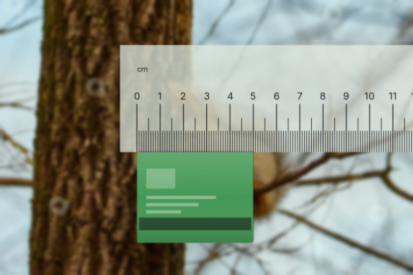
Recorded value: **5** cm
